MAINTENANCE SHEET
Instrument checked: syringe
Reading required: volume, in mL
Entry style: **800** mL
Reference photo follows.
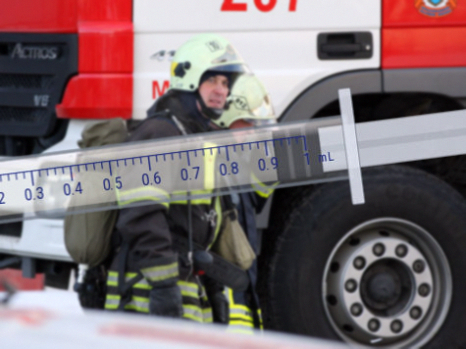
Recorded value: **0.92** mL
